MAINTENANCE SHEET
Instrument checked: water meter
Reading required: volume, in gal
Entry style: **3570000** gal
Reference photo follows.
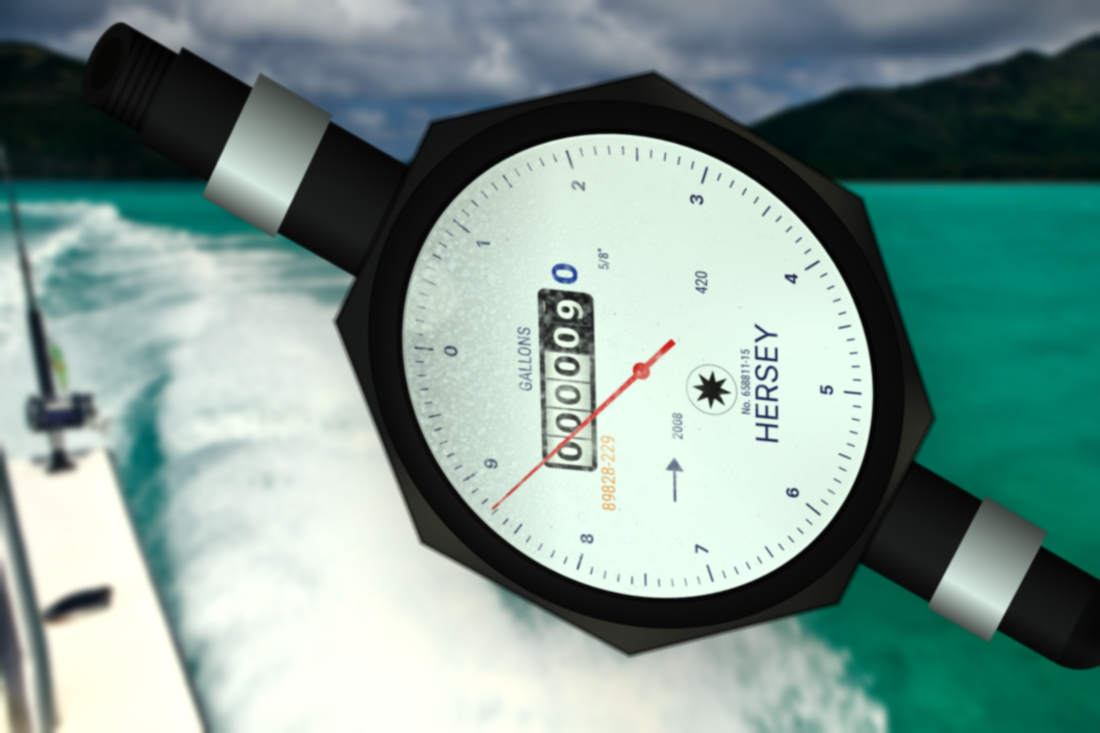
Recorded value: **88.7** gal
